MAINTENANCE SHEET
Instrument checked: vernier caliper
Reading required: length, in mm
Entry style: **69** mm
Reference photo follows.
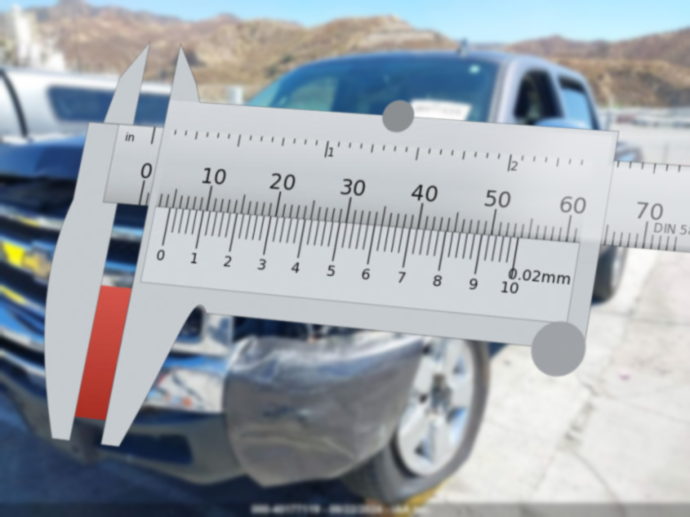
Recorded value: **4.6** mm
